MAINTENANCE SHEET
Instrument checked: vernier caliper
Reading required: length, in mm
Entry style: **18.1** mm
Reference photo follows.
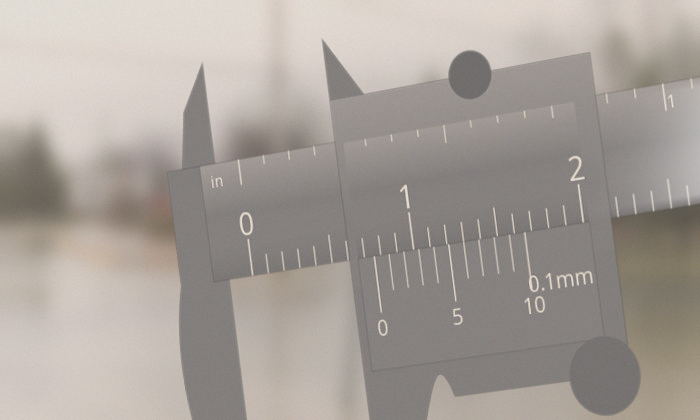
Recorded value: **7.6** mm
